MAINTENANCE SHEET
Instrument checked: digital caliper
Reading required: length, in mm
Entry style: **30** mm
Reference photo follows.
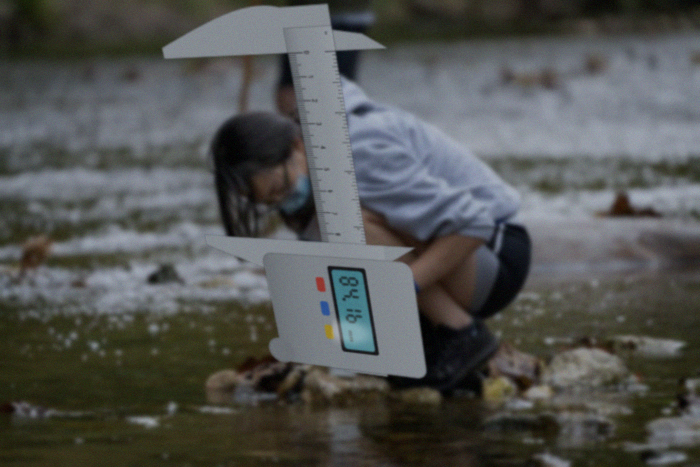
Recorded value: **84.16** mm
